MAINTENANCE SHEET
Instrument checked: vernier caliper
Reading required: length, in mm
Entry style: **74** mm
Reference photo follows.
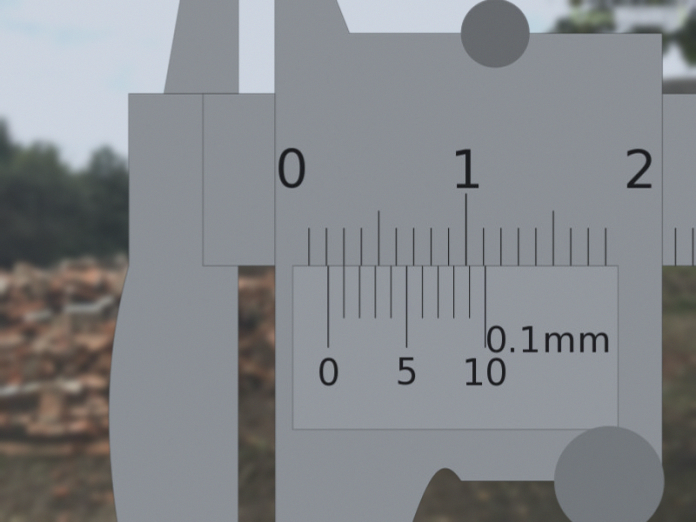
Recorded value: **2.1** mm
